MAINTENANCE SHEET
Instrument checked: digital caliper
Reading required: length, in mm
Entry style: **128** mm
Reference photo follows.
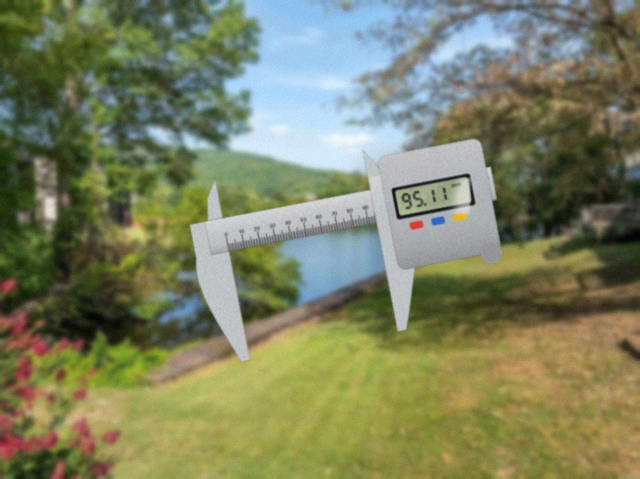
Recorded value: **95.11** mm
